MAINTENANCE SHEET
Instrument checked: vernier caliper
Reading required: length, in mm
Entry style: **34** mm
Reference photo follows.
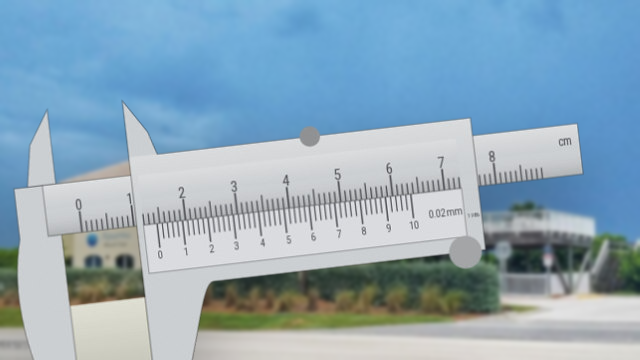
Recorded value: **14.5** mm
